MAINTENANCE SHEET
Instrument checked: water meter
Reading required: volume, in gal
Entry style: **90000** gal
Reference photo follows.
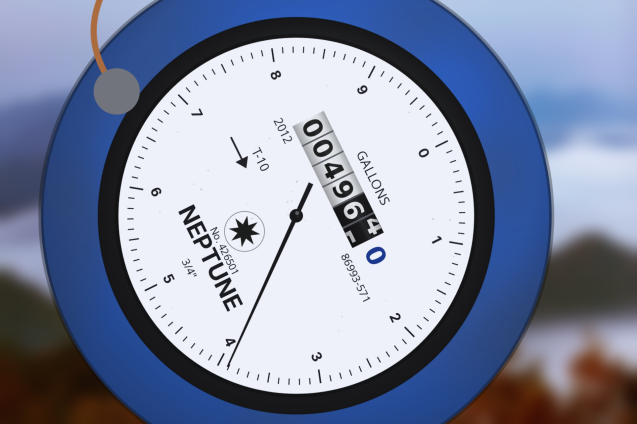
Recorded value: **49643.9** gal
